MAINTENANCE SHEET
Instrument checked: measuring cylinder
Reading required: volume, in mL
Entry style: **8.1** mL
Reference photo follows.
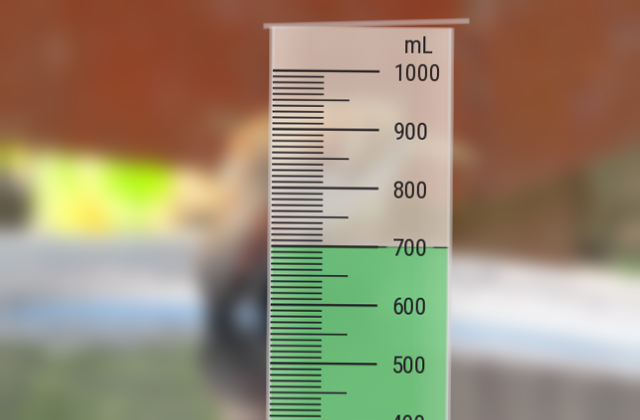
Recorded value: **700** mL
